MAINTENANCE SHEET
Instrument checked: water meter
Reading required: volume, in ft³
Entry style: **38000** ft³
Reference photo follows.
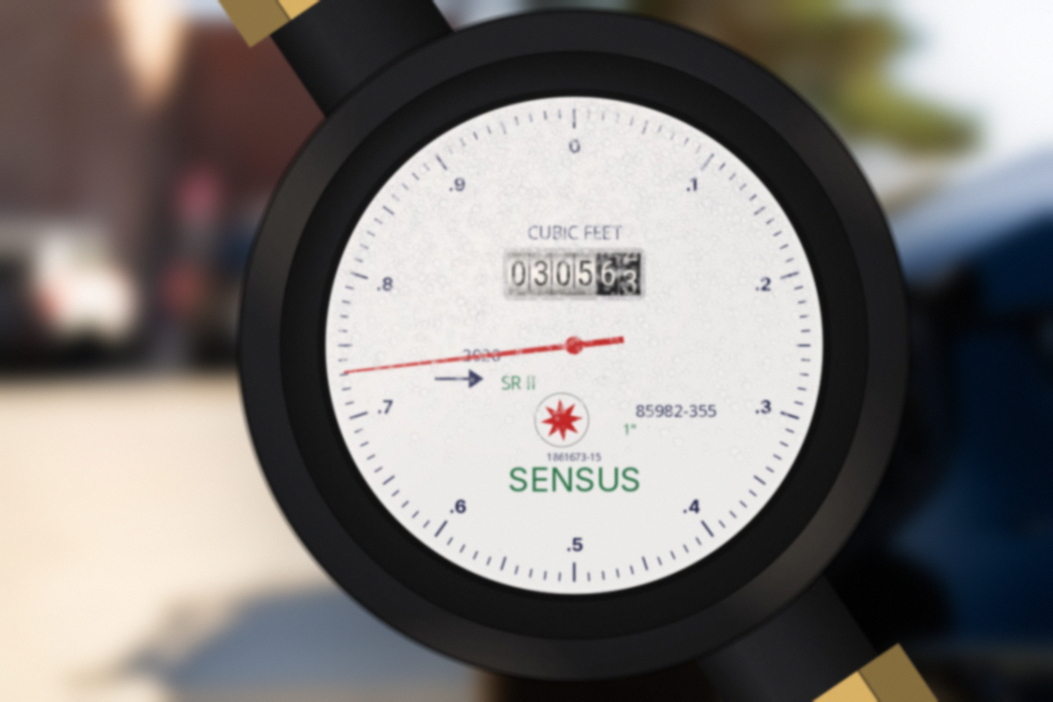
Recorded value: **30562.73** ft³
